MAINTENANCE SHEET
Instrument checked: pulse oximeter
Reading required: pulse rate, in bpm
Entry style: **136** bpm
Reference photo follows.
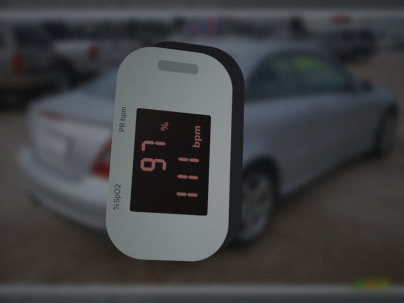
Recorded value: **111** bpm
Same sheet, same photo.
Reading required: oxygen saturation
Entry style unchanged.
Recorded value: **97** %
